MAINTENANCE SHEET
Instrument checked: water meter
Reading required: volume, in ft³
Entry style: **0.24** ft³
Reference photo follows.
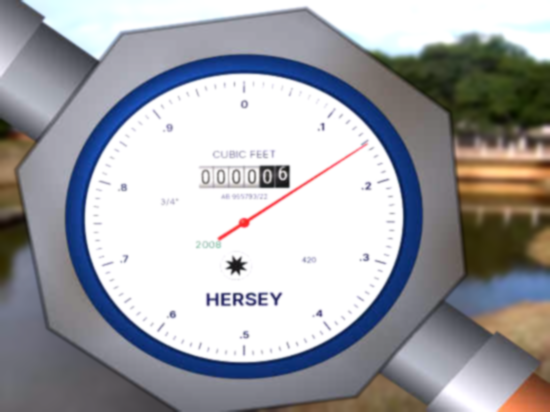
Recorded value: **6.15** ft³
